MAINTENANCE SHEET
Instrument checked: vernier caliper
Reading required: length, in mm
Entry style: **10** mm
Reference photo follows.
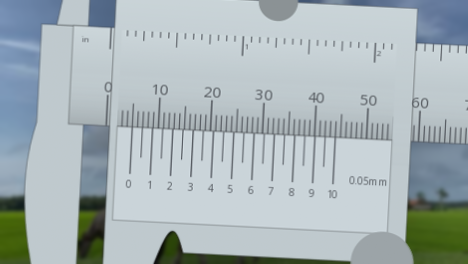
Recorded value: **5.0** mm
